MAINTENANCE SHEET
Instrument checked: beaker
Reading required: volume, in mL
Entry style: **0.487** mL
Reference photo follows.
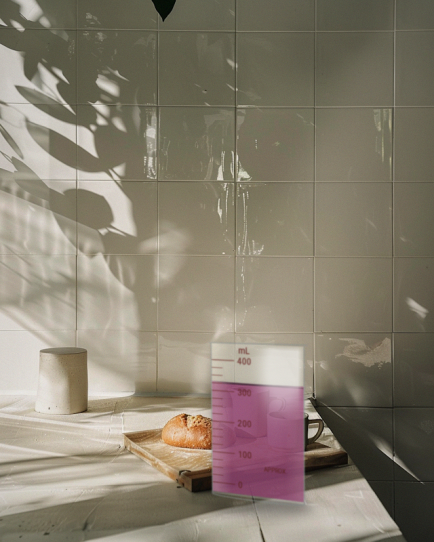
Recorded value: **325** mL
